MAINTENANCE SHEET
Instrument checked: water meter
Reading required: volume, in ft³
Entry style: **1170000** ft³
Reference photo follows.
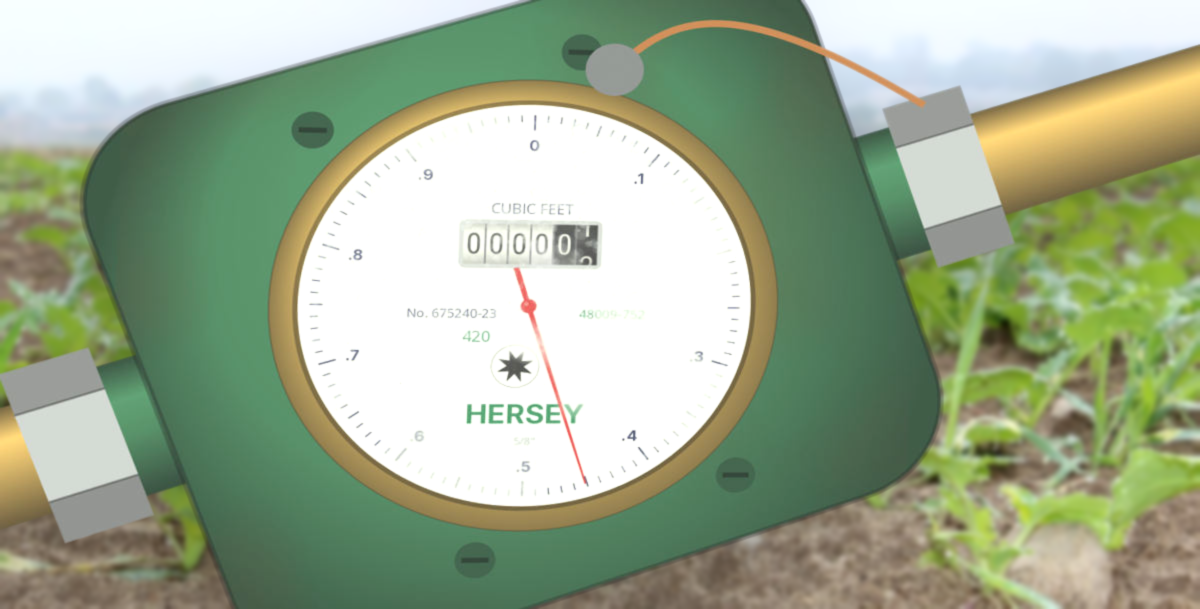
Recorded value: **1.45** ft³
